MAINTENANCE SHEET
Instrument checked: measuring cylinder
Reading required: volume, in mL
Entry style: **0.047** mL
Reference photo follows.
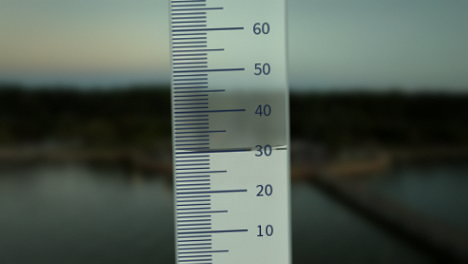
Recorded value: **30** mL
